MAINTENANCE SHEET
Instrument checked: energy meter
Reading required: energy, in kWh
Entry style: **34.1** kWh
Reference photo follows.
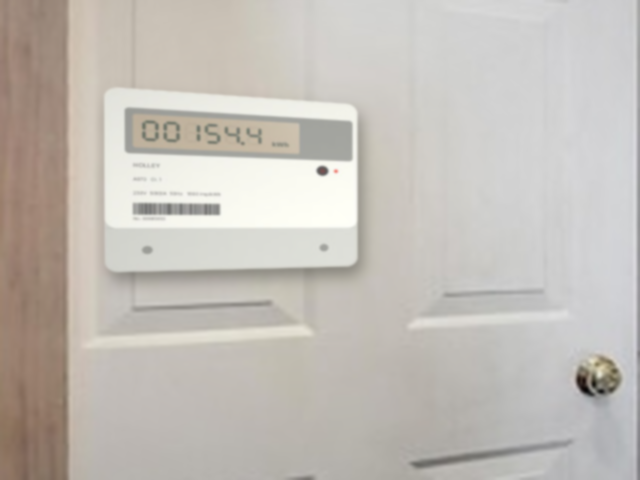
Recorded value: **154.4** kWh
